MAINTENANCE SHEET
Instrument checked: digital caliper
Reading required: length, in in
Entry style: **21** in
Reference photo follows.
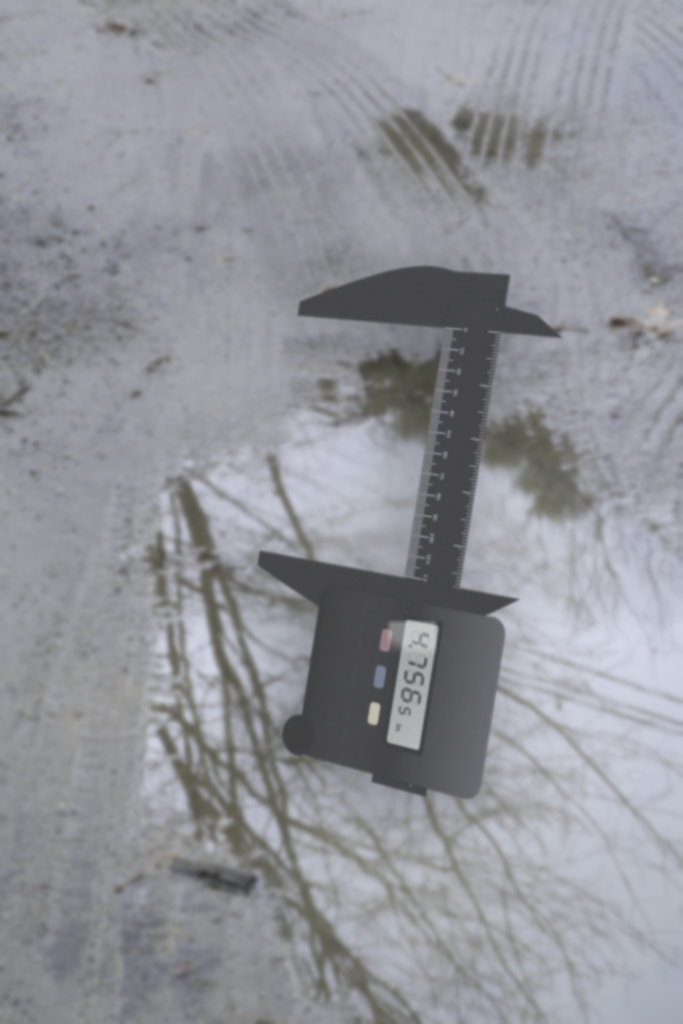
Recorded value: **4.7565** in
